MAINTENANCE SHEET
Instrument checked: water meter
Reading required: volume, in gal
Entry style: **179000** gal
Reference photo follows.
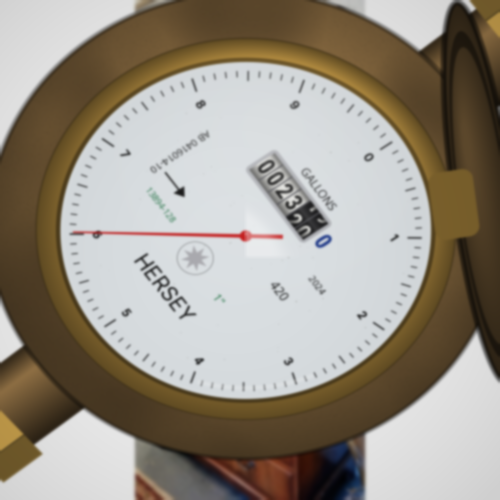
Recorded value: **23196.0** gal
